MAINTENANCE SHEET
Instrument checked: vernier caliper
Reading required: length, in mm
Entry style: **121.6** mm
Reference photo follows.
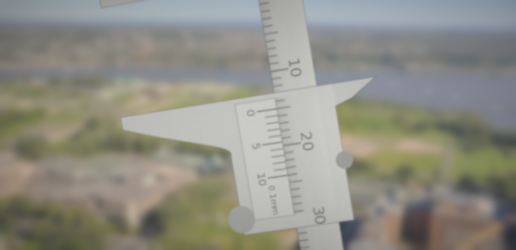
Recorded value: **15.0** mm
